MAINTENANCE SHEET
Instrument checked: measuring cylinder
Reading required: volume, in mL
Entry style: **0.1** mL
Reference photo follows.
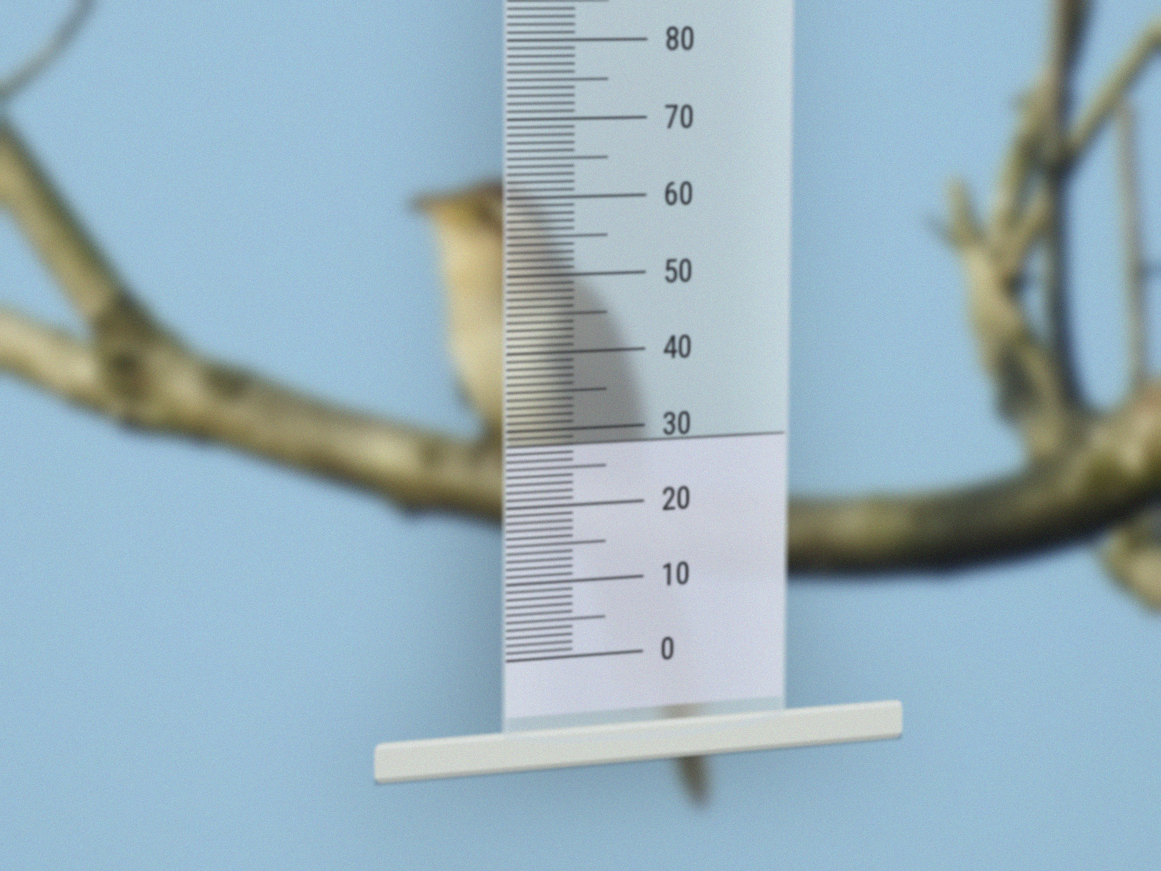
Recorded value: **28** mL
